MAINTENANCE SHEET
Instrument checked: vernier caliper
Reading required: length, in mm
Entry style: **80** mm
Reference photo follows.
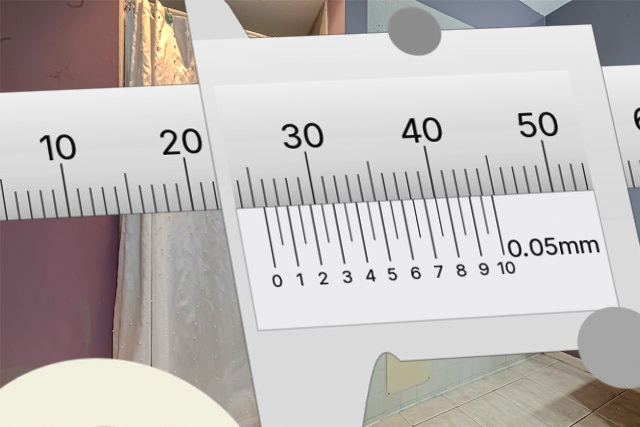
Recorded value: **25.8** mm
